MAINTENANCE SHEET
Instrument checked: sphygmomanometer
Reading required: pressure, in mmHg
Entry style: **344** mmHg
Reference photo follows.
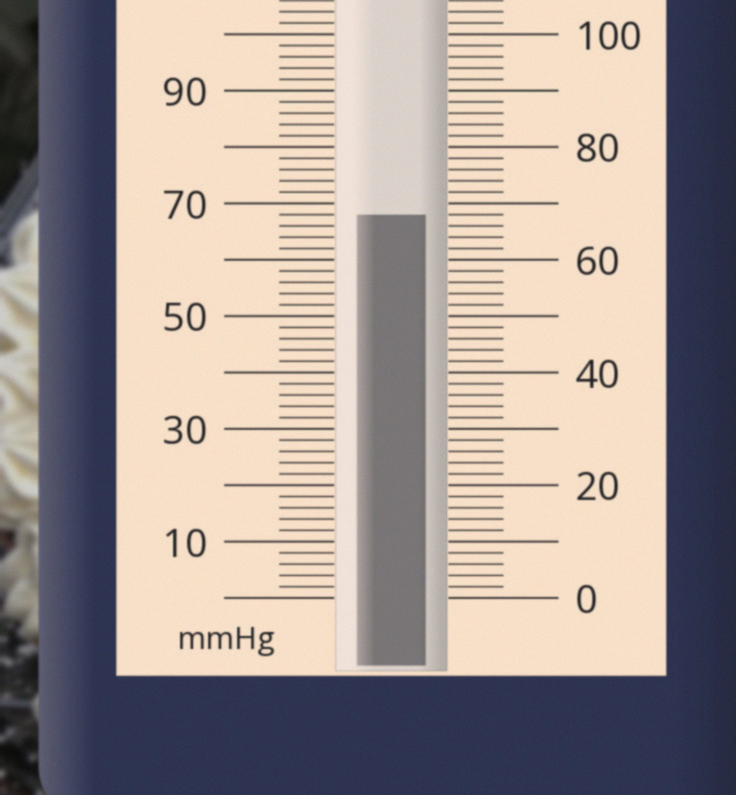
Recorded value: **68** mmHg
